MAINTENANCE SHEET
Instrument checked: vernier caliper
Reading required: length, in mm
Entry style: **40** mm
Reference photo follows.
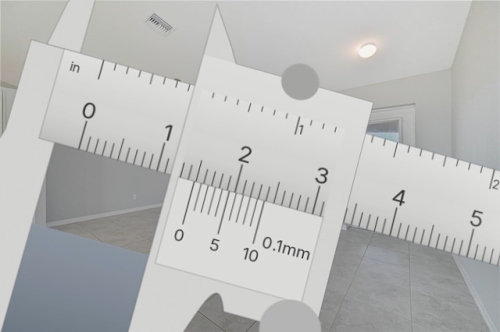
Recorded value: **14.8** mm
